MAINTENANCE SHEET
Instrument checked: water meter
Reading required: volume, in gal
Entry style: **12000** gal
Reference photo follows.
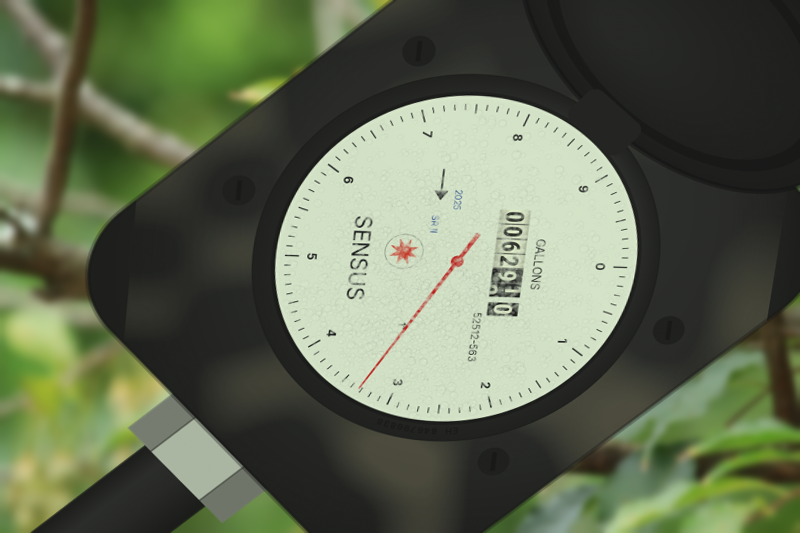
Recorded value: **62913.3** gal
